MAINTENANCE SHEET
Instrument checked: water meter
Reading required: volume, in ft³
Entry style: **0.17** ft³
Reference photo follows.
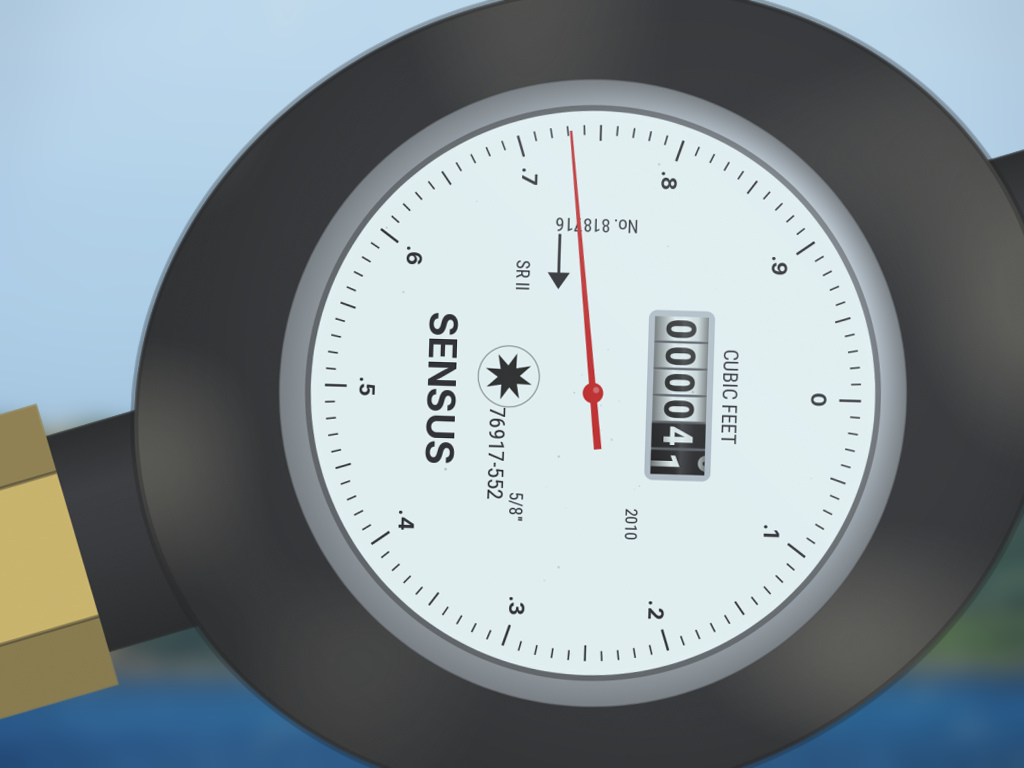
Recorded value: **40.73** ft³
